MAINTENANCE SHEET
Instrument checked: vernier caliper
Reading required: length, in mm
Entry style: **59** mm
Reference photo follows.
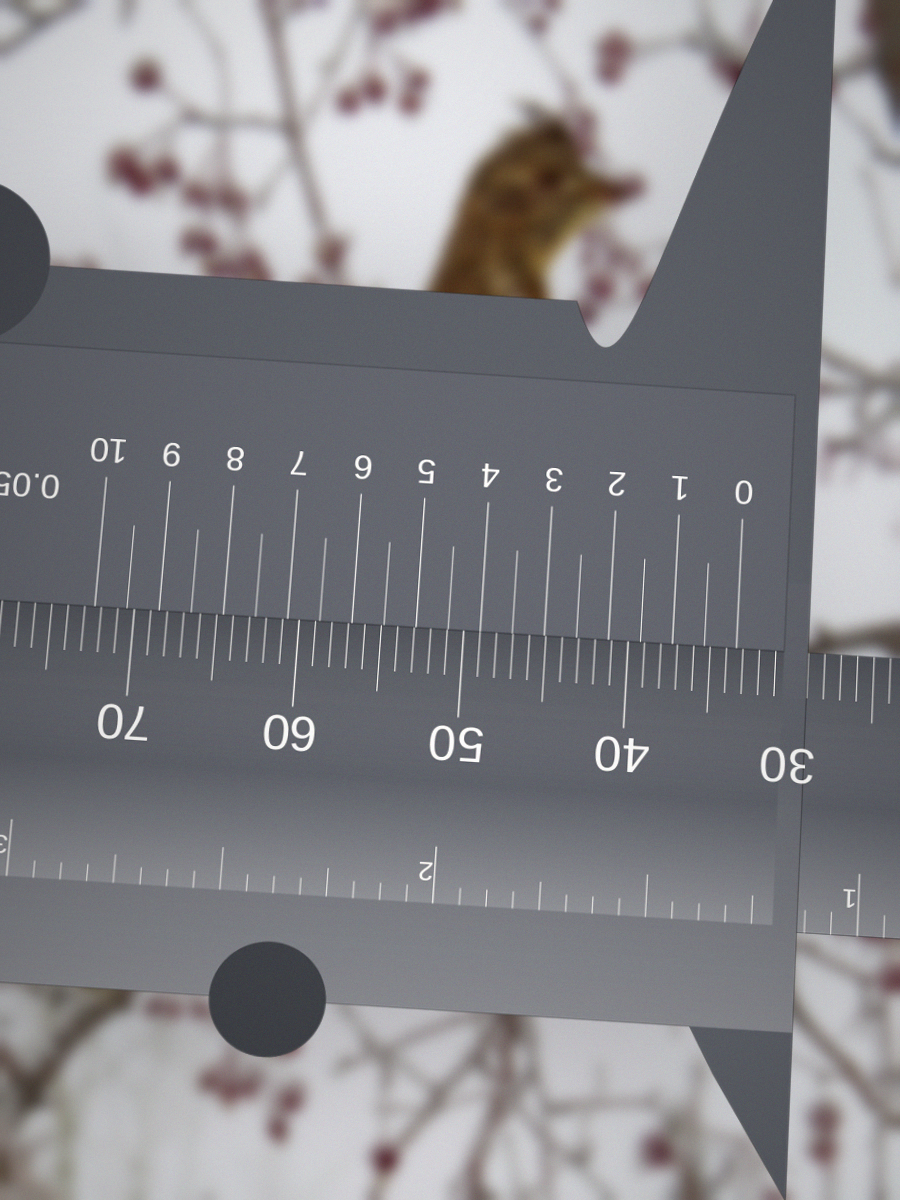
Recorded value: **33.4** mm
